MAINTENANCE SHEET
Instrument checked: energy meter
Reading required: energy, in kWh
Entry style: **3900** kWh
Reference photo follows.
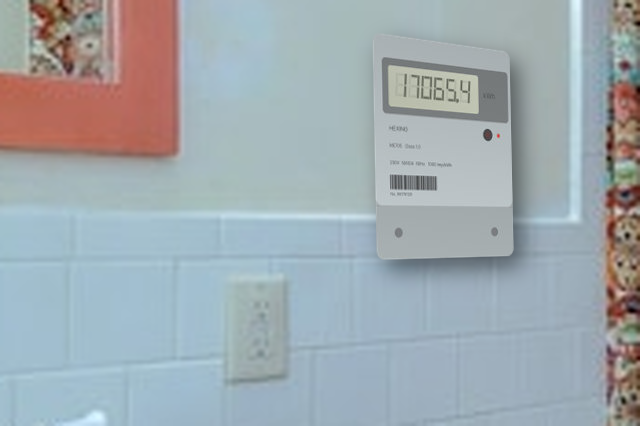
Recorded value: **17065.4** kWh
